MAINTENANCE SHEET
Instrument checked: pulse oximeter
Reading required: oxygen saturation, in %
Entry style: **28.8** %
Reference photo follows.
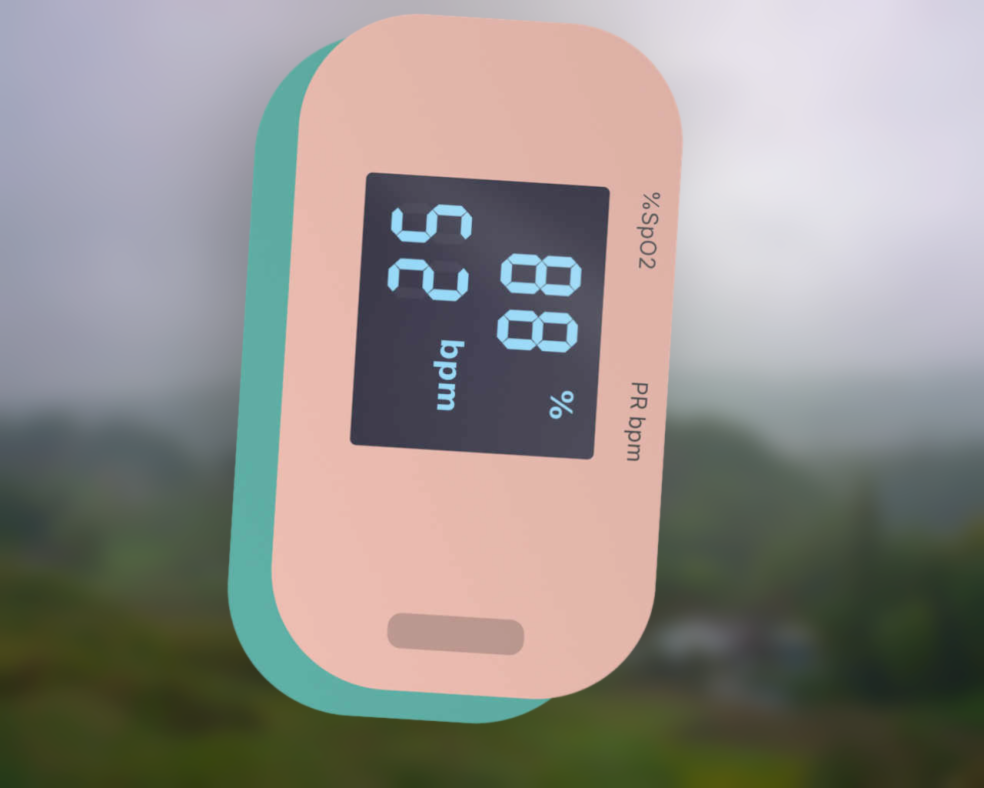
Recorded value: **88** %
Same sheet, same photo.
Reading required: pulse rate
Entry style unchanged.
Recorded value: **52** bpm
